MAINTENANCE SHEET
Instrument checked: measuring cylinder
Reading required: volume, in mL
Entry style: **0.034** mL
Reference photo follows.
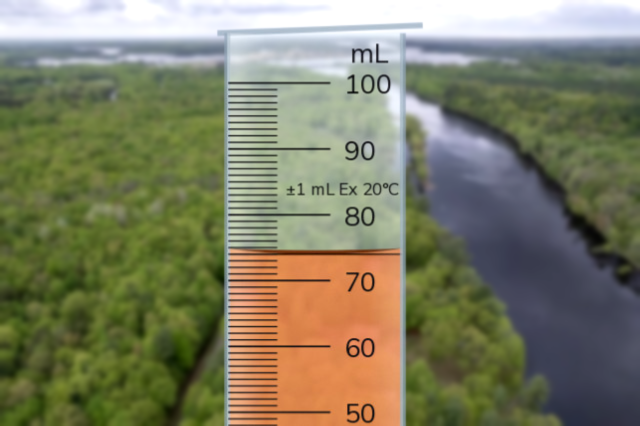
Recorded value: **74** mL
